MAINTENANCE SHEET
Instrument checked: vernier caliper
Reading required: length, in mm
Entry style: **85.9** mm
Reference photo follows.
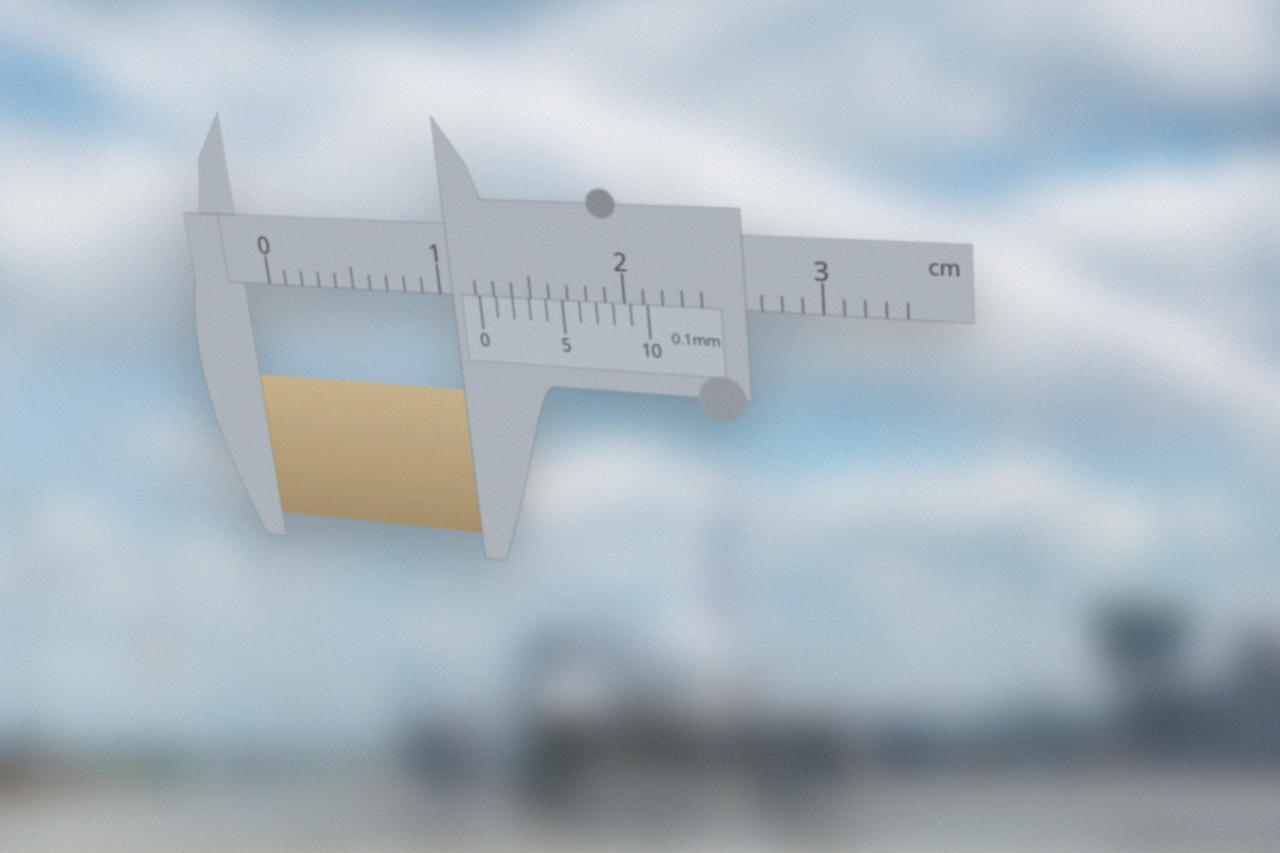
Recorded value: **12.2** mm
